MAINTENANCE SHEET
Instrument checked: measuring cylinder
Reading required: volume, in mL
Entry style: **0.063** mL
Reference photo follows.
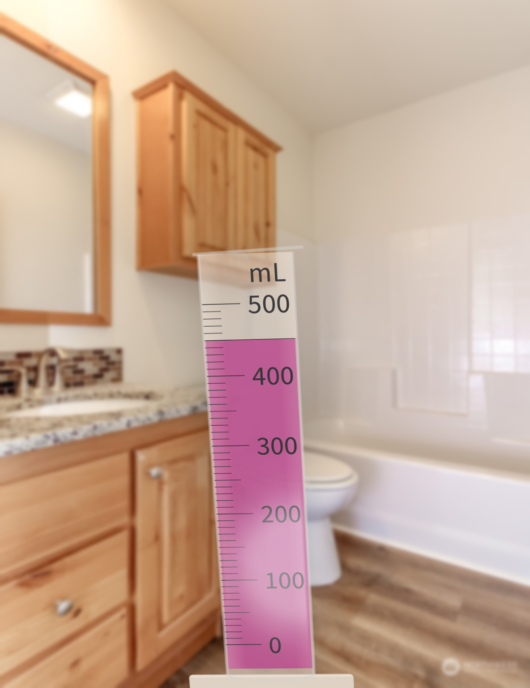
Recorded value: **450** mL
